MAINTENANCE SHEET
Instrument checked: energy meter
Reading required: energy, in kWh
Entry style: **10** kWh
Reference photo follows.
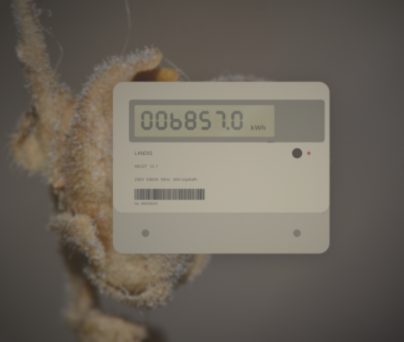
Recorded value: **6857.0** kWh
